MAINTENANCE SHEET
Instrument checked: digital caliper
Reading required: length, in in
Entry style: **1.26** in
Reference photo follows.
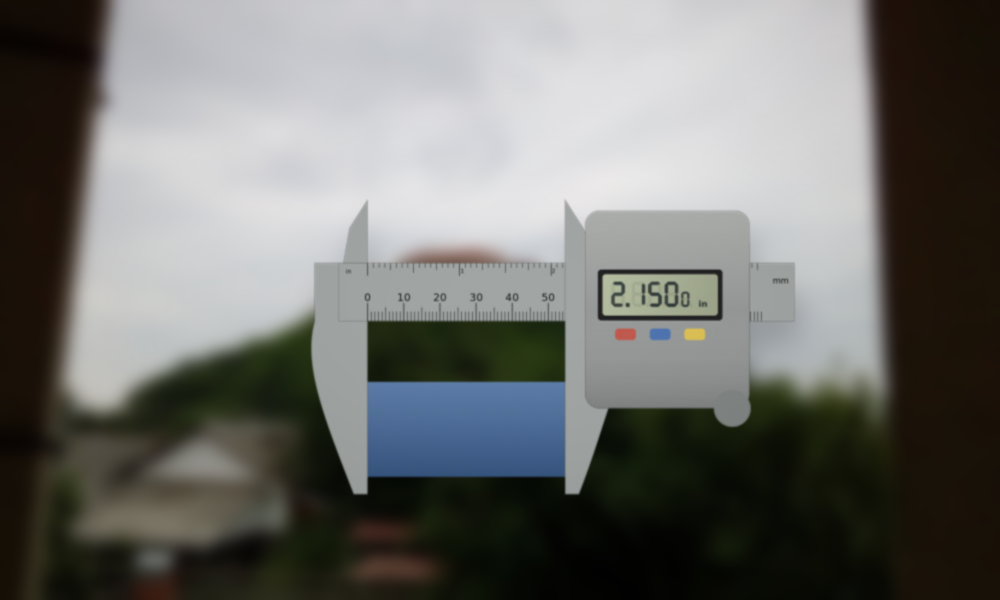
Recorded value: **2.1500** in
